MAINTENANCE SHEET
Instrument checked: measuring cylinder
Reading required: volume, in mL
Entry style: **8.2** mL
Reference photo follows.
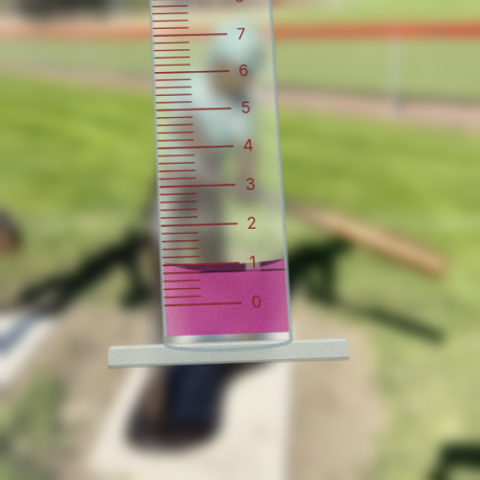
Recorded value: **0.8** mL
